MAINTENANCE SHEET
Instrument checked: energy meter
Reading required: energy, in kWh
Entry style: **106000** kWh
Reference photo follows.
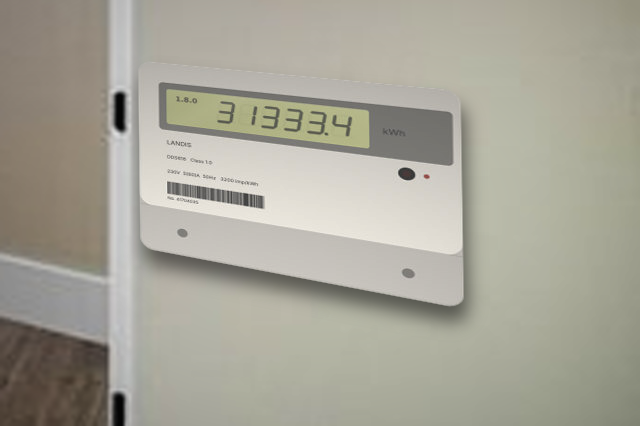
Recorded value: **31333.4** kWh
